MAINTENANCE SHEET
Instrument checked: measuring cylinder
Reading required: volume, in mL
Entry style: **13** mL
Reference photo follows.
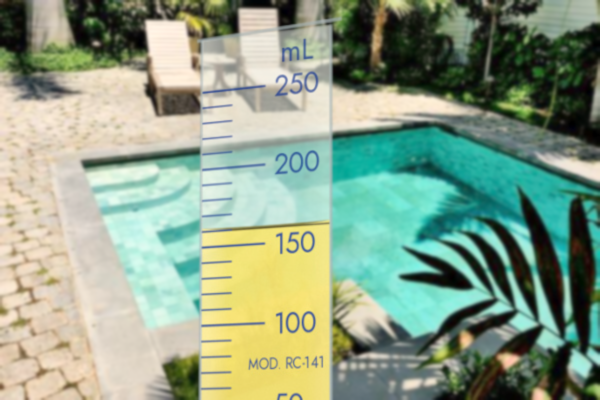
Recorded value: **160** mL
